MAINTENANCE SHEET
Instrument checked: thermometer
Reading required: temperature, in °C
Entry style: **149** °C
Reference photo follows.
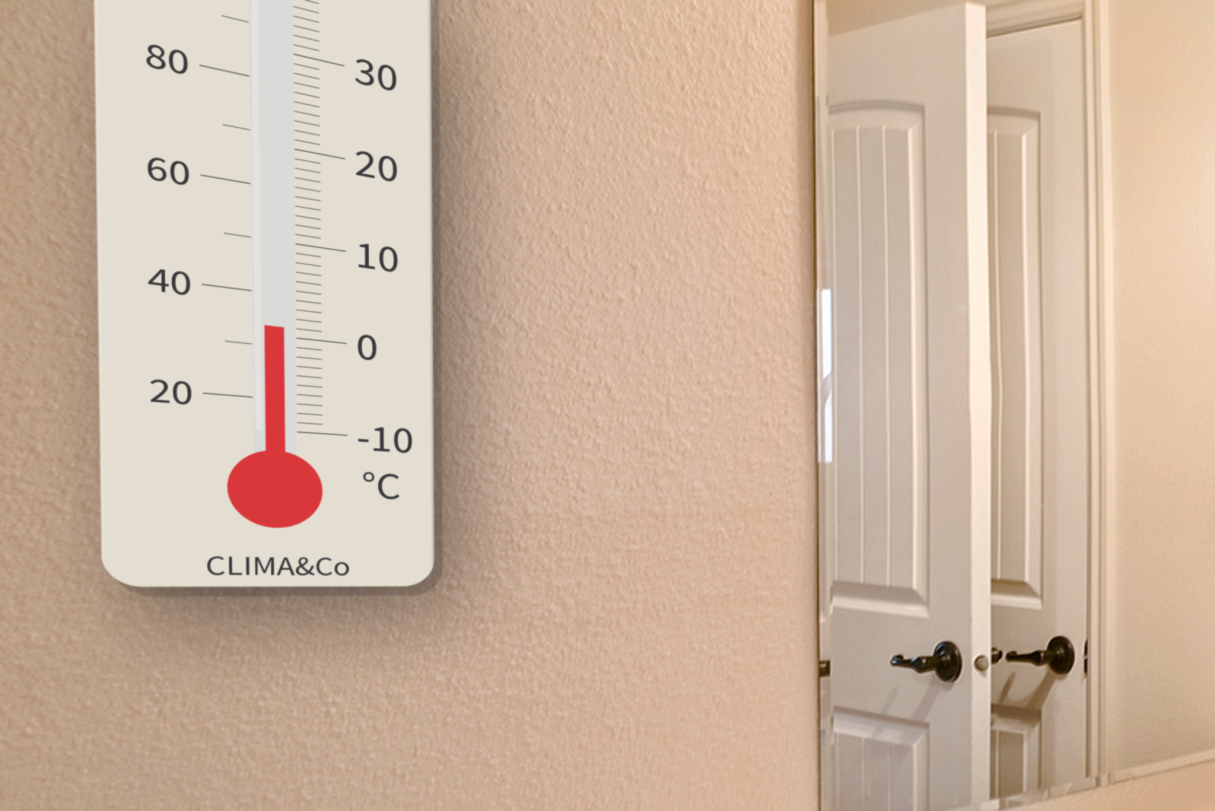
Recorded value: **1** °C
